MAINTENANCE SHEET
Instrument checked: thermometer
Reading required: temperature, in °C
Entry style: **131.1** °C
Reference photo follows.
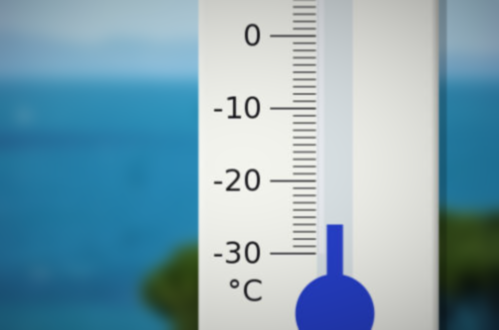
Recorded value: **-26** °C
